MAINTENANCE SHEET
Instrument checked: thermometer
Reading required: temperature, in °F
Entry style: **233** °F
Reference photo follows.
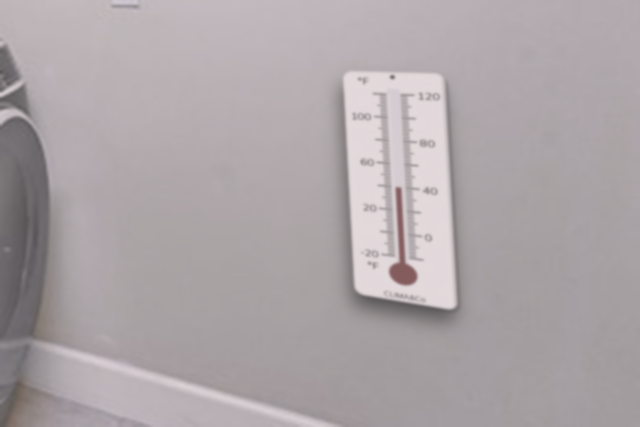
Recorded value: **40** °F
